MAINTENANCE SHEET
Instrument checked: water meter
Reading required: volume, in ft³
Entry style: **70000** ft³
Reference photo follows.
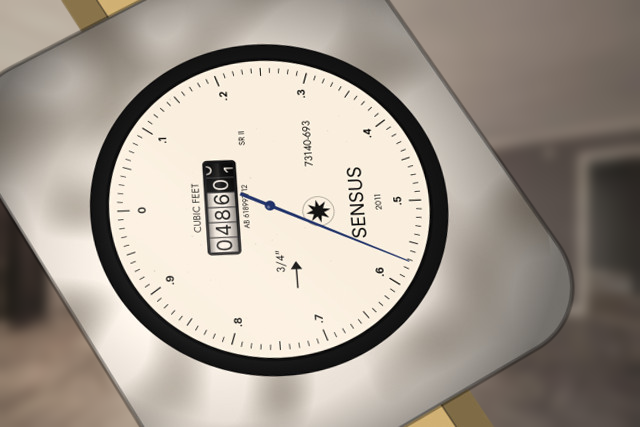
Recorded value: **48600.57** ft³
